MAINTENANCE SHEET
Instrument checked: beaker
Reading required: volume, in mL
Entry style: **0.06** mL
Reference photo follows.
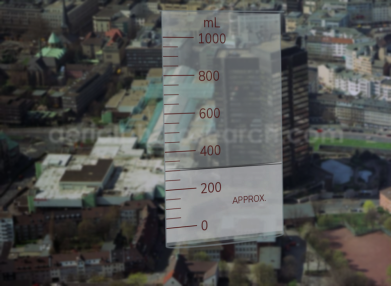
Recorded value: **300** mL
